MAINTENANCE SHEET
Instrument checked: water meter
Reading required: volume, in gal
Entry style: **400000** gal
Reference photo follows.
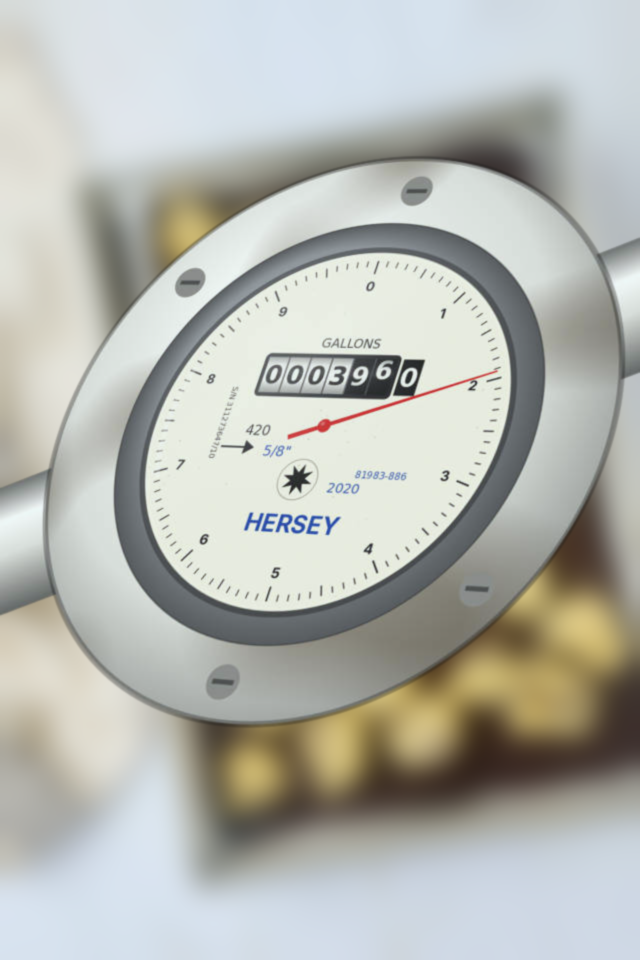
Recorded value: **3961.9** gal
